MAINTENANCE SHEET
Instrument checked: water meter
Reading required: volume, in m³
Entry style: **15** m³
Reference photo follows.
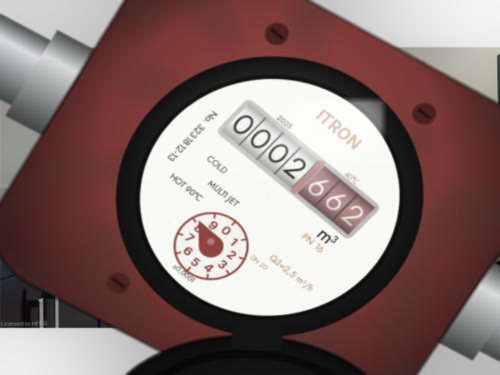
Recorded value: **2.6628** m³
